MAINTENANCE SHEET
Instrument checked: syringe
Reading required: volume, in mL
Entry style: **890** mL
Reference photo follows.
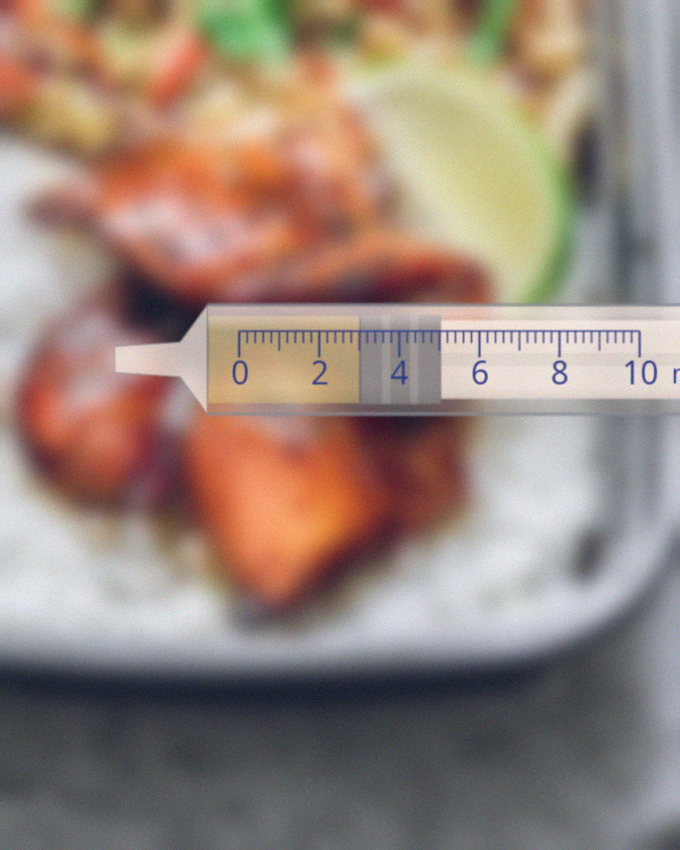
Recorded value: **3** mL
